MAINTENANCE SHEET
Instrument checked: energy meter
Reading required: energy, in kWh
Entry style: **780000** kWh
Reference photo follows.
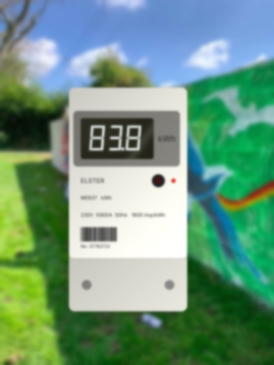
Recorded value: **83.8** kWh
